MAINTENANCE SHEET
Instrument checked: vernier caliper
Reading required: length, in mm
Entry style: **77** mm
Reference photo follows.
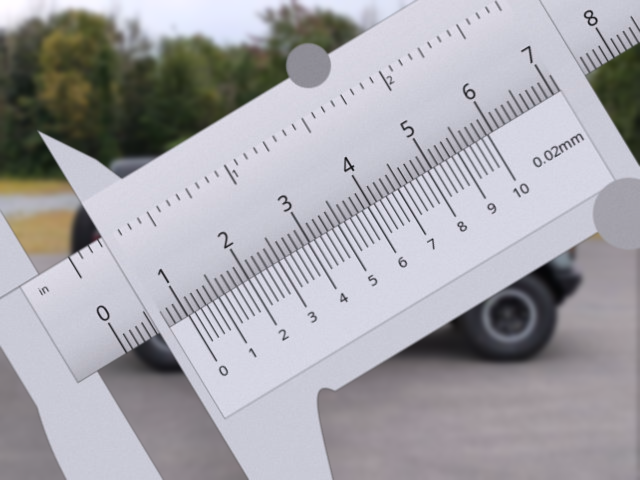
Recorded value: **10.2** mm
